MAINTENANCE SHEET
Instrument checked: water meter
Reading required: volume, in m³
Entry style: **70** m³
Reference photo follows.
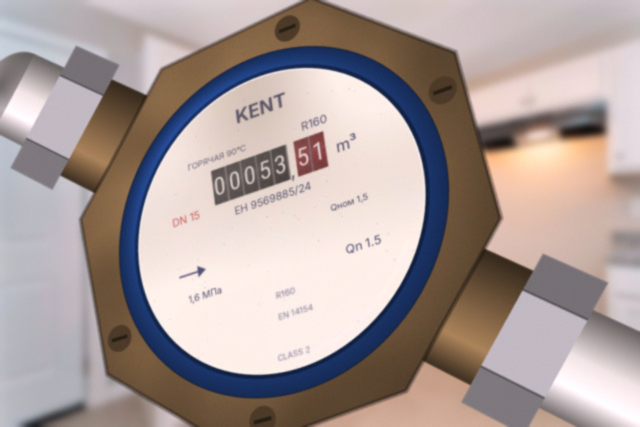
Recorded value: **53.51** m³
